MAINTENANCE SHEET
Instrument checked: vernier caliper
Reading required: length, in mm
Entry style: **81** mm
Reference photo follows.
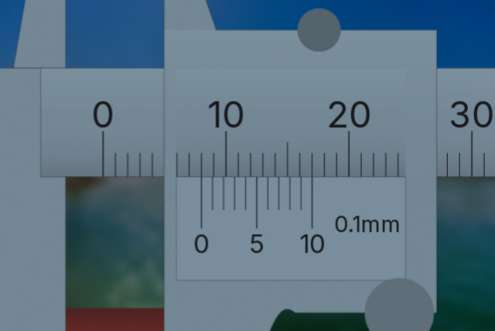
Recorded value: **8.0** mm
